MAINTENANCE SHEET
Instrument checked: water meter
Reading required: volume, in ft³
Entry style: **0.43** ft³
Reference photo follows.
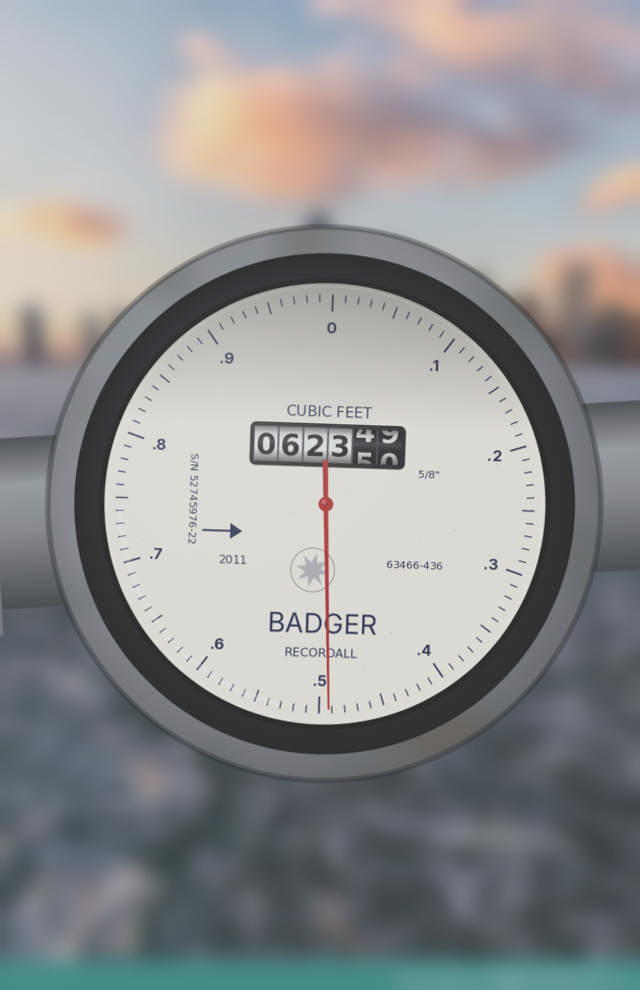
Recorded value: **62349.49** ft³
